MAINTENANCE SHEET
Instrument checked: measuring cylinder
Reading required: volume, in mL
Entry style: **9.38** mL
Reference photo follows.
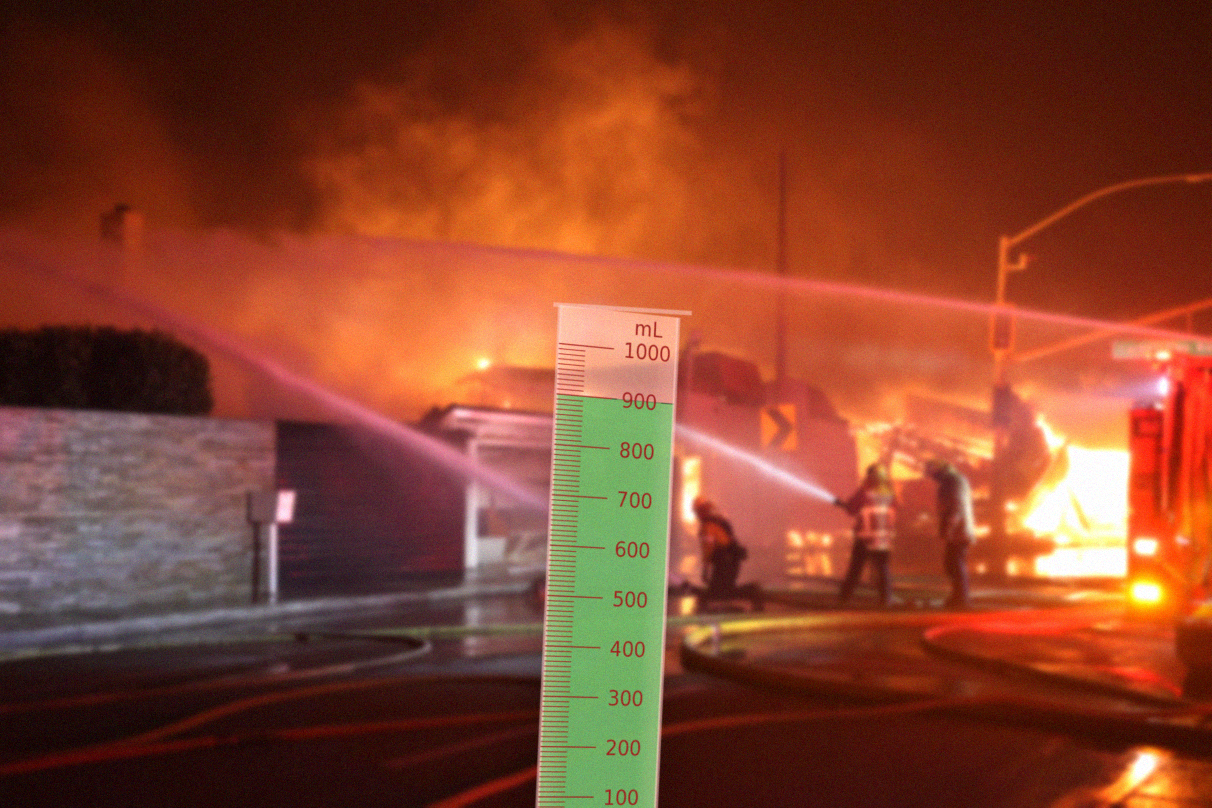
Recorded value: **900** mL
